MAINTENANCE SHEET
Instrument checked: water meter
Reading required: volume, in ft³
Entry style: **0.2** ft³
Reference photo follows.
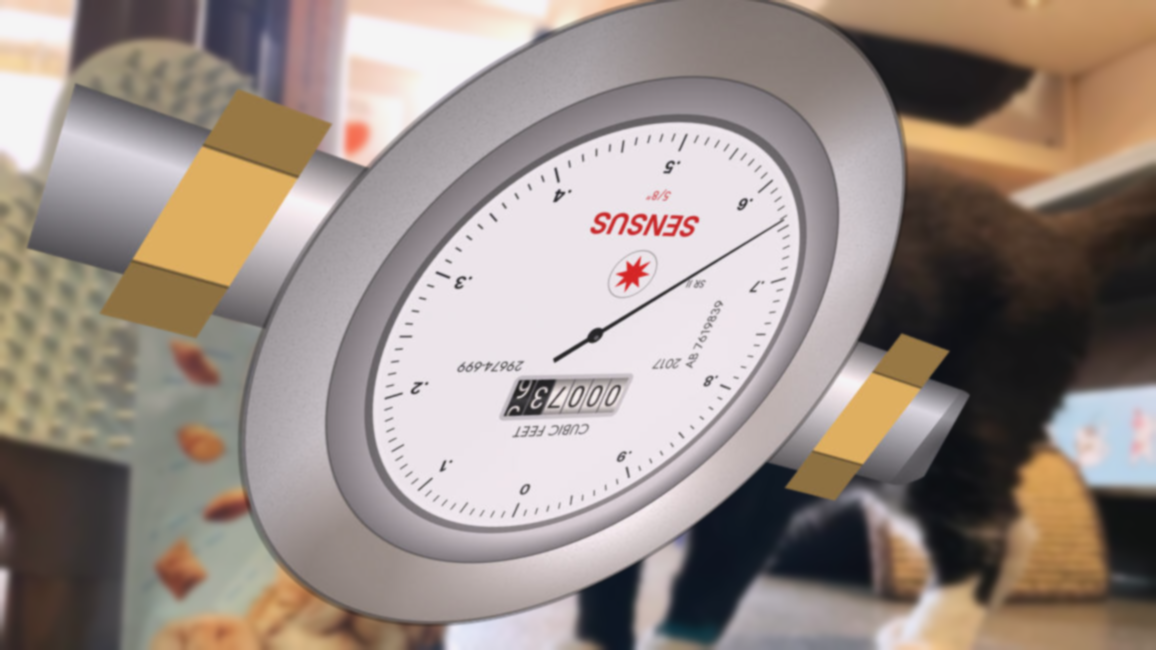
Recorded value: **735.64** ft³
